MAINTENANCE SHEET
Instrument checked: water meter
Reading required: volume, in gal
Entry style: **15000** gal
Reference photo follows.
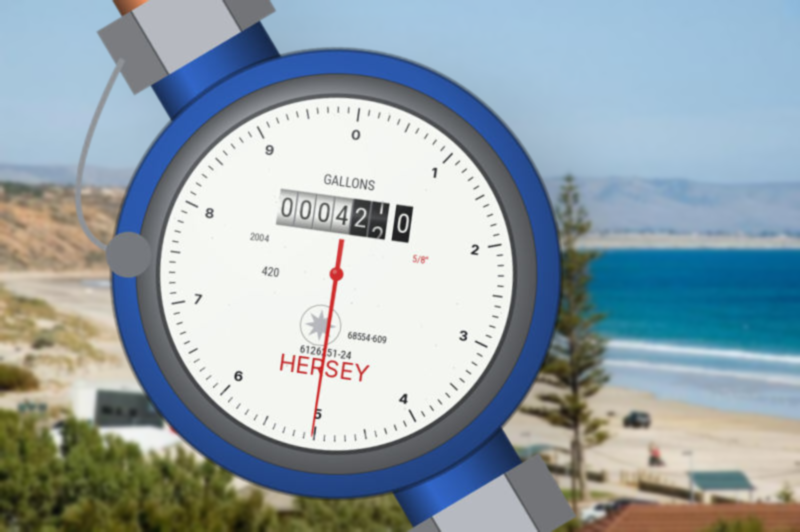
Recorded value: **4215.0** gal
